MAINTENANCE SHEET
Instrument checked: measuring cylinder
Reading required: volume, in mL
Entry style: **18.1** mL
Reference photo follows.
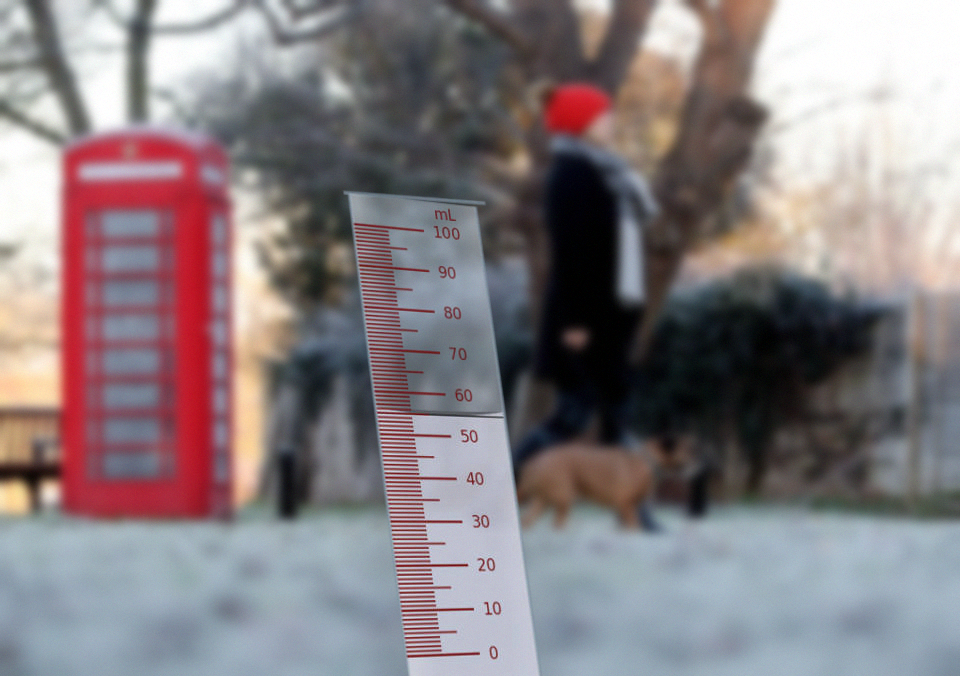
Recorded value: **55** mL
